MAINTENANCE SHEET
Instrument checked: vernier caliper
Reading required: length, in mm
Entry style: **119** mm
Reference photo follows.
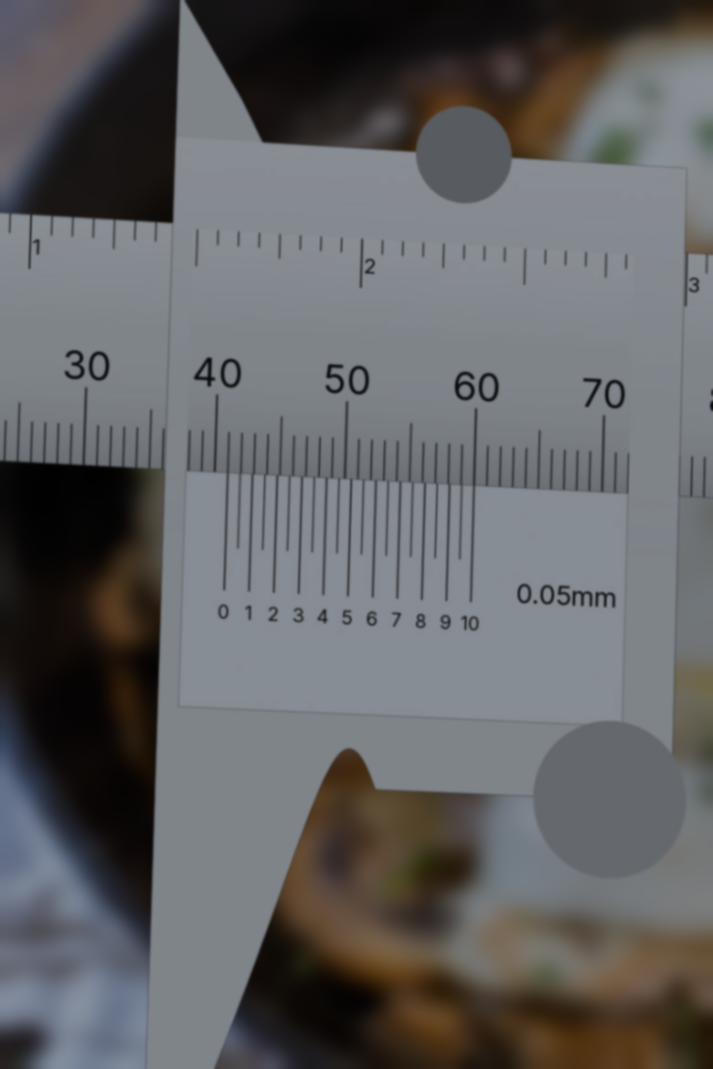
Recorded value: **41.0** mm
